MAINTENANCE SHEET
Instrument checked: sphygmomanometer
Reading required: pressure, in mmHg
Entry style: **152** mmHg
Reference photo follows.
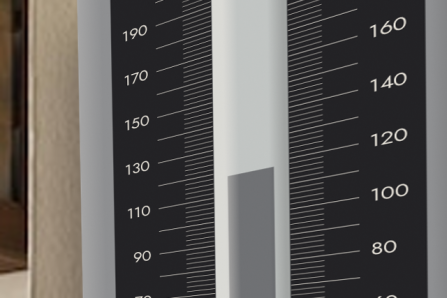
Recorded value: **118** mmHg
